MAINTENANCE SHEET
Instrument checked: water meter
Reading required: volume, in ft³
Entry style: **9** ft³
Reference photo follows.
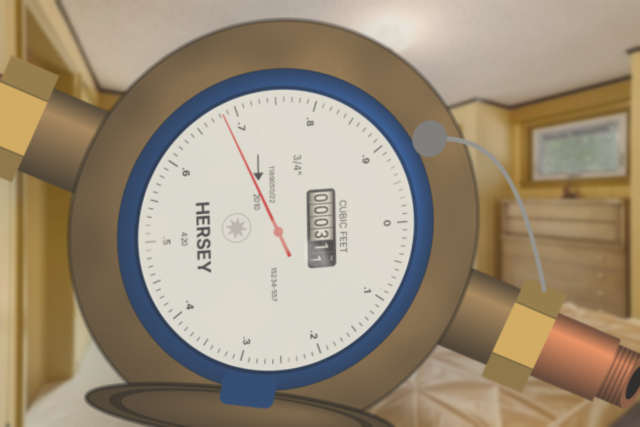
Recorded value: **310.68** ft³
